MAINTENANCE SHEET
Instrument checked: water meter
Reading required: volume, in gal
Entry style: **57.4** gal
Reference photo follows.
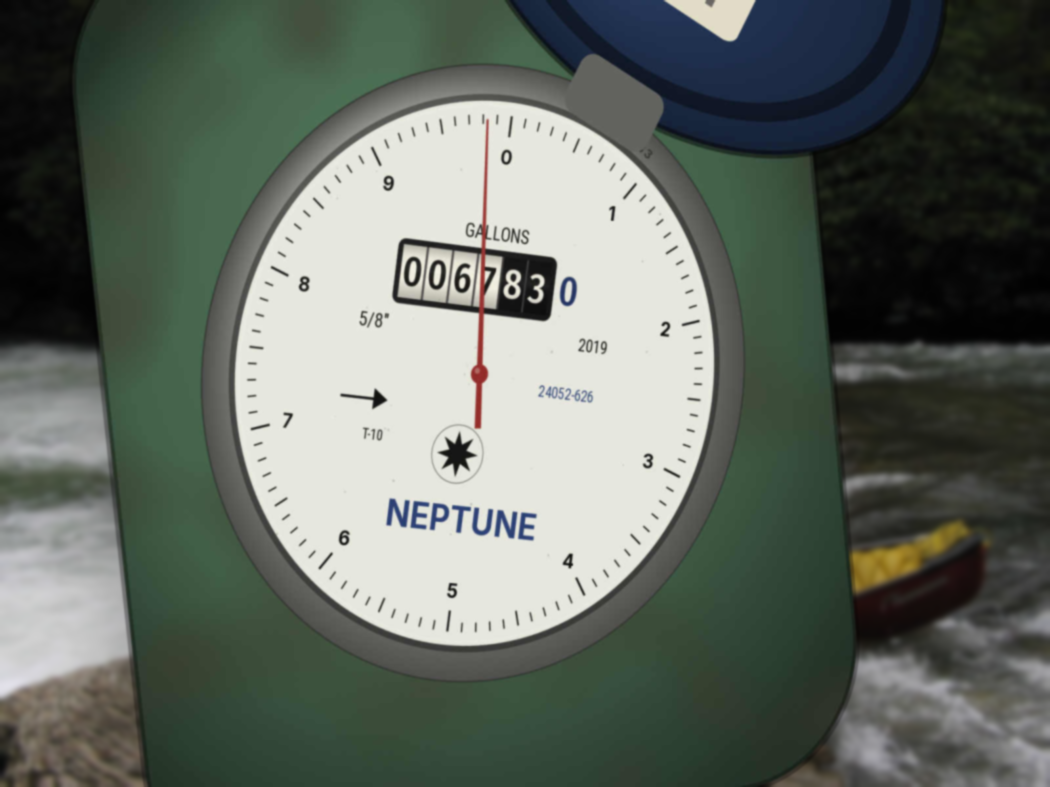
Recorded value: **67829.8** gal
